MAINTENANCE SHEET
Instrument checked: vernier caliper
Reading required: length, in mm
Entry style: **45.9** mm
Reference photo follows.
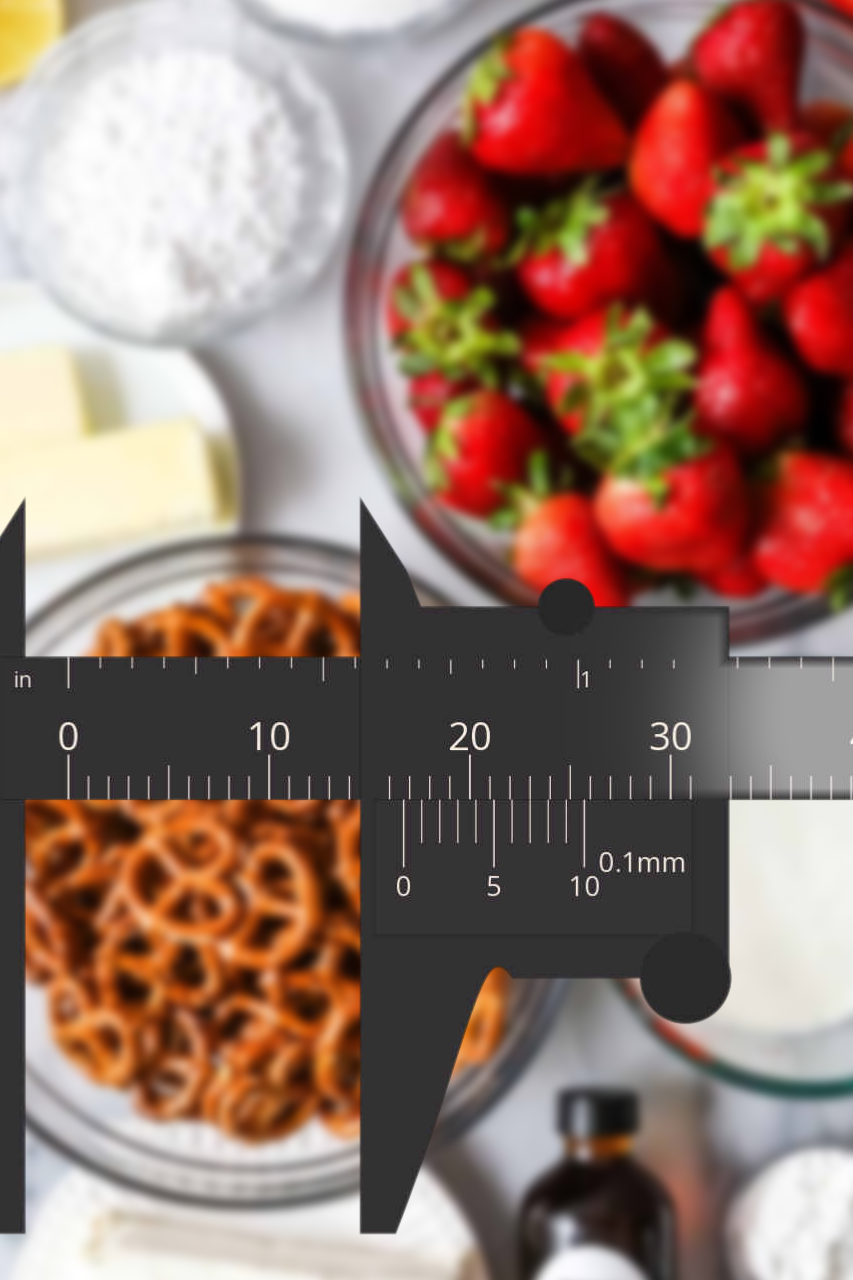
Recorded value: **16.7** mm
